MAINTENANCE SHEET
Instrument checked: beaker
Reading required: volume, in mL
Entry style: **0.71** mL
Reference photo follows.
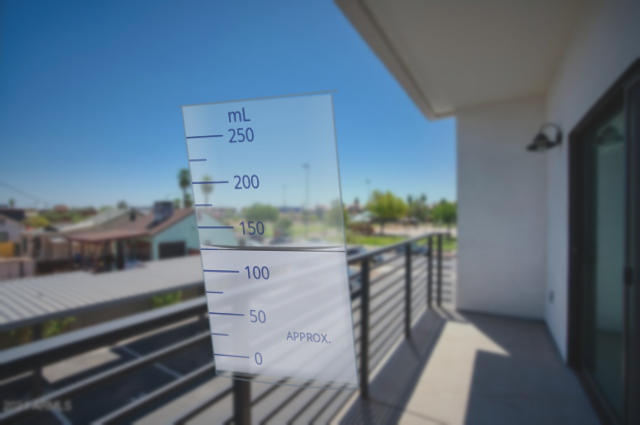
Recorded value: **125** mL
